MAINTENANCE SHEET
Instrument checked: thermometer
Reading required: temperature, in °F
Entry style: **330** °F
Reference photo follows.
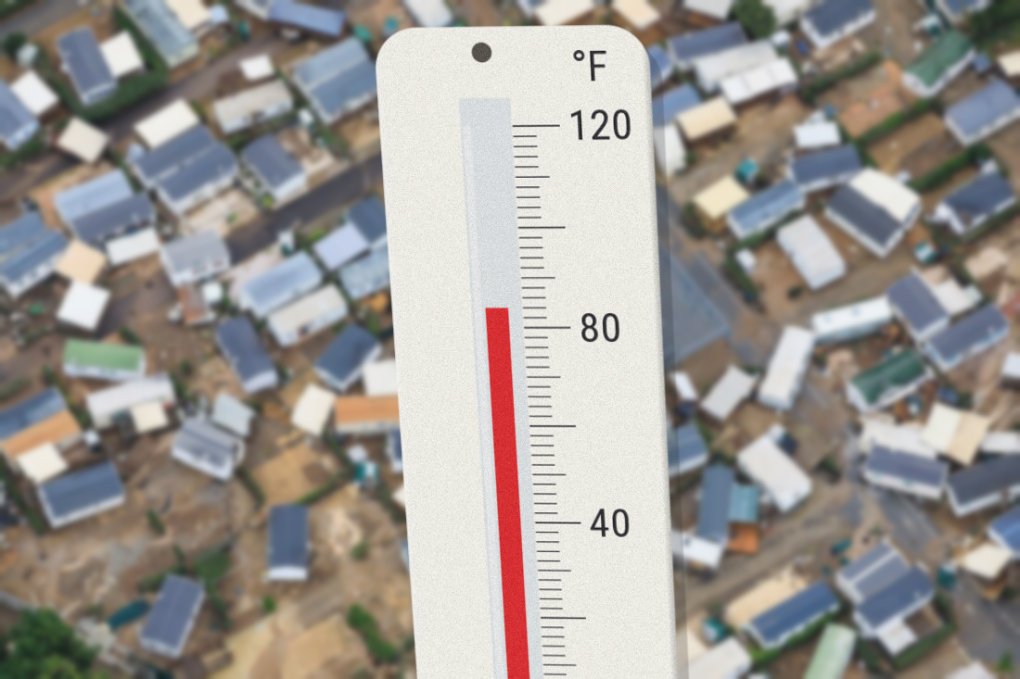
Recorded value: **84** °F
